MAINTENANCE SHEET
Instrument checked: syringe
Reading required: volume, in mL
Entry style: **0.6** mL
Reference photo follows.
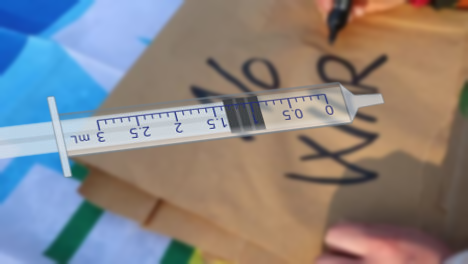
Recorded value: **0.9** mL
